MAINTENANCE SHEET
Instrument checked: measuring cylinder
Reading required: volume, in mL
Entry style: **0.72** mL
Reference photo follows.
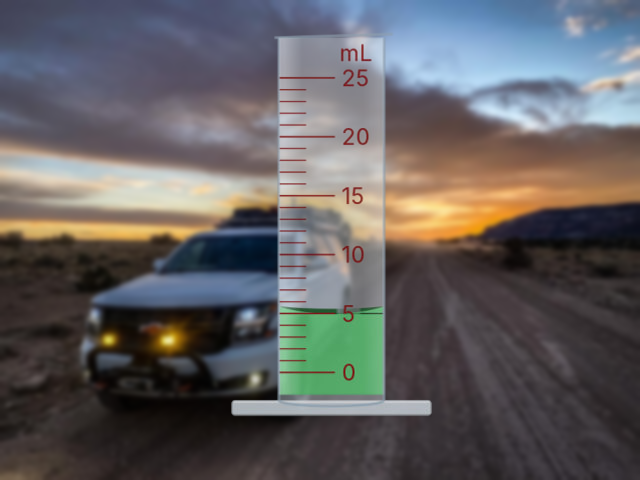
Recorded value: **5** mL
